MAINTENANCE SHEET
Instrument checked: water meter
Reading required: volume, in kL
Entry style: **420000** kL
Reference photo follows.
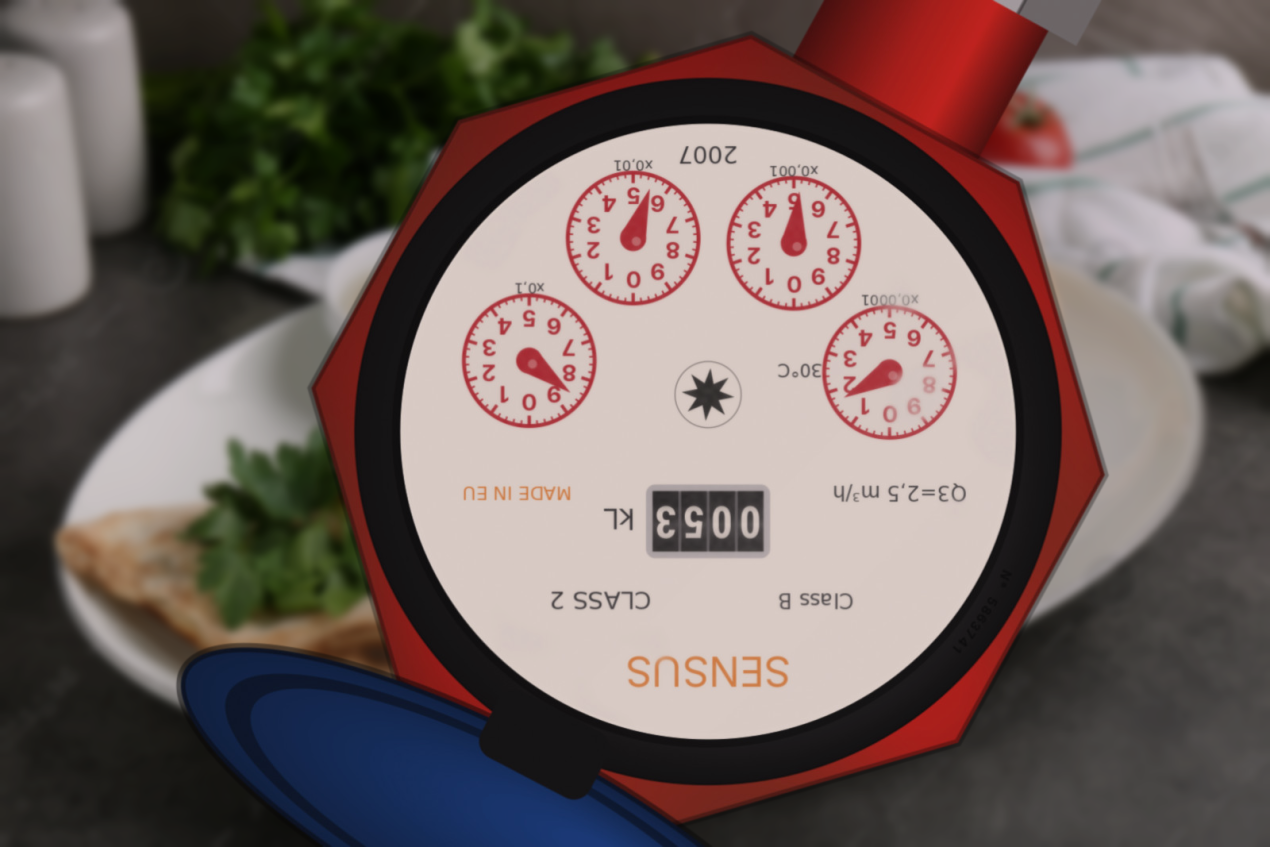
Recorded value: **53.8551** kL
